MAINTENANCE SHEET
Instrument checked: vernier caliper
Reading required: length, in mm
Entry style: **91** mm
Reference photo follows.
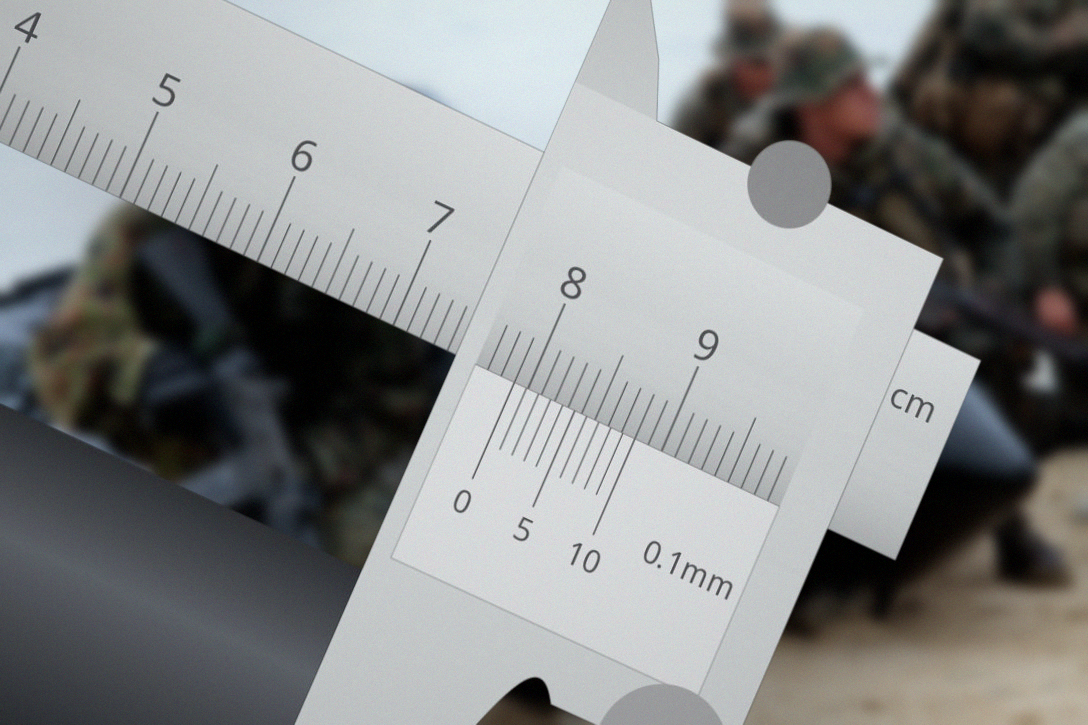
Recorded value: **79.0** mm
